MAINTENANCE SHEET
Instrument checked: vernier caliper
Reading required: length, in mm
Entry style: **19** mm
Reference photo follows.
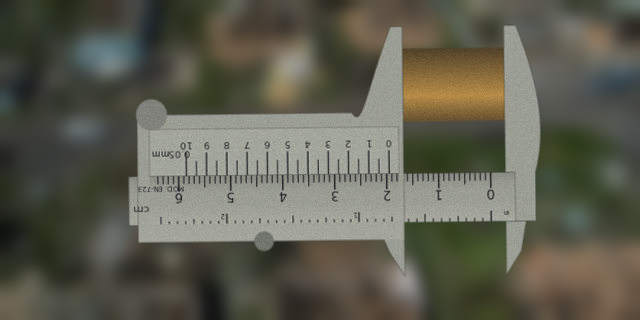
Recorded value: **19.5** mm
